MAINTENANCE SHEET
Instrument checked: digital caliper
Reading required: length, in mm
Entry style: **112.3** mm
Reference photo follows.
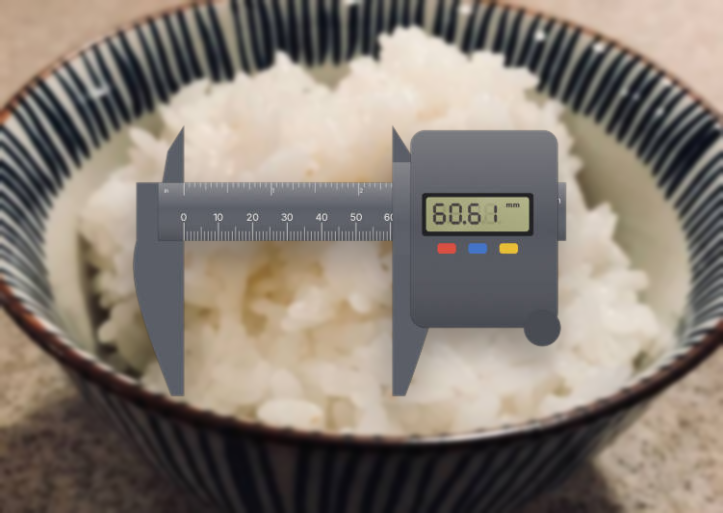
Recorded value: **60.61** mm
